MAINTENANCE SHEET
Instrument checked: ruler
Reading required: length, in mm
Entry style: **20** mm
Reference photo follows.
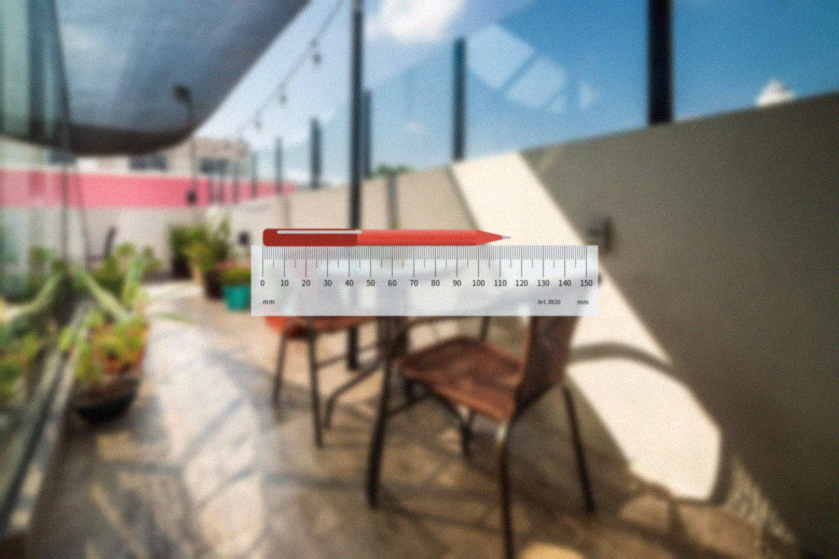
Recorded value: **115** mm
